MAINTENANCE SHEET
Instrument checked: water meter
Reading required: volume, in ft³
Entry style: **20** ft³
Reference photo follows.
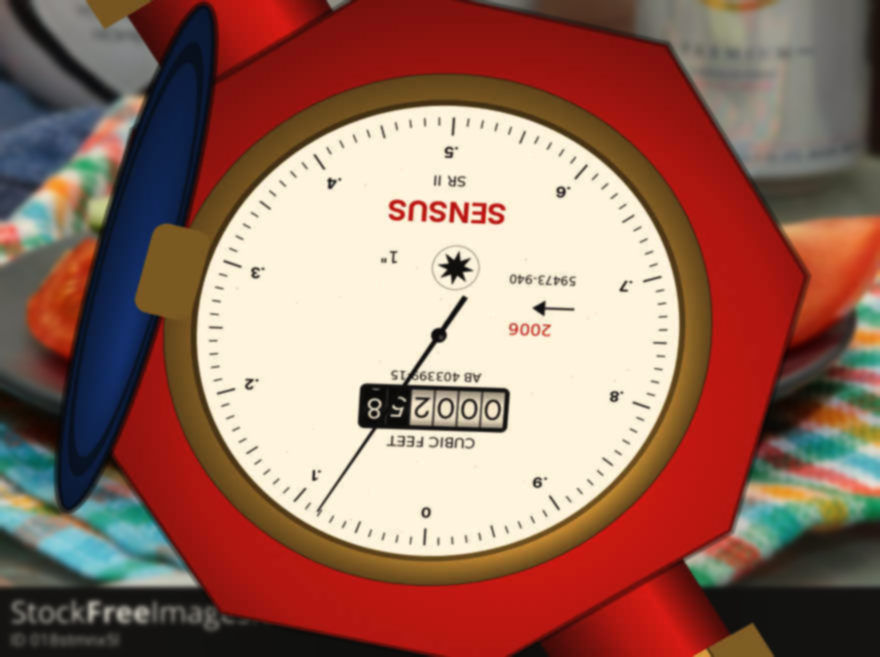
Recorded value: **258.08** ft³
